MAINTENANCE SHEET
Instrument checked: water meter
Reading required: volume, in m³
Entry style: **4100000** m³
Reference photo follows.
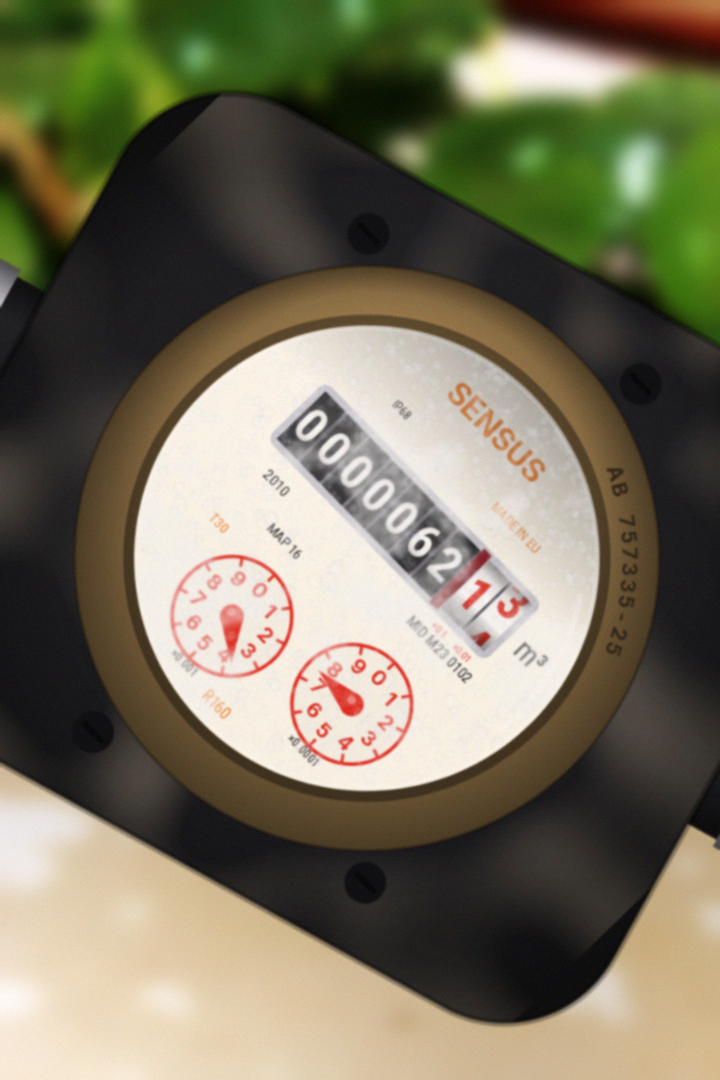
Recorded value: **62.1337** m³
